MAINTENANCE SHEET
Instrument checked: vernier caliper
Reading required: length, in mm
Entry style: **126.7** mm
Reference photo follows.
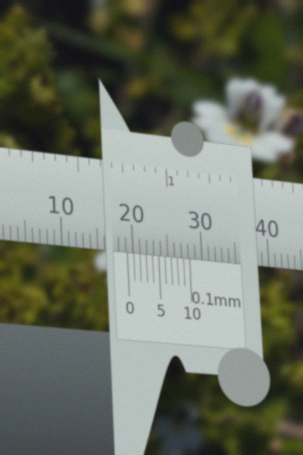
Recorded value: **19.2** mm
